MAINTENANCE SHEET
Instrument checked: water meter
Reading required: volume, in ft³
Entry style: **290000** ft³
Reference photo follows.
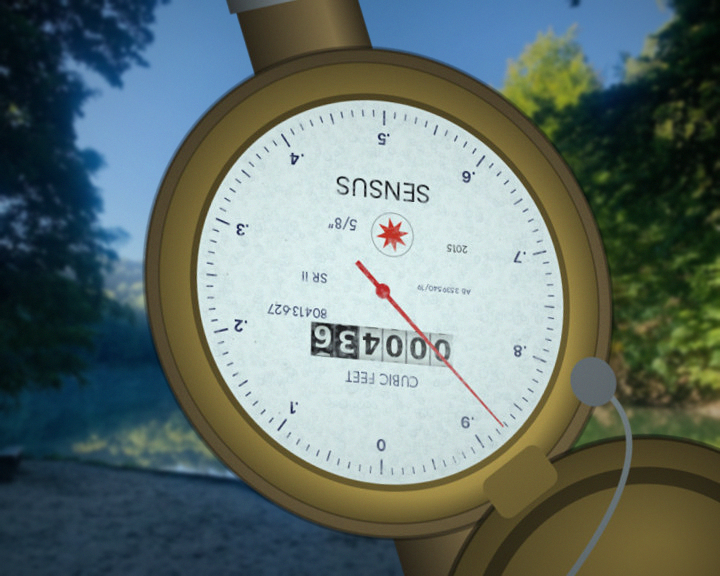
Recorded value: **435.87** ft³
